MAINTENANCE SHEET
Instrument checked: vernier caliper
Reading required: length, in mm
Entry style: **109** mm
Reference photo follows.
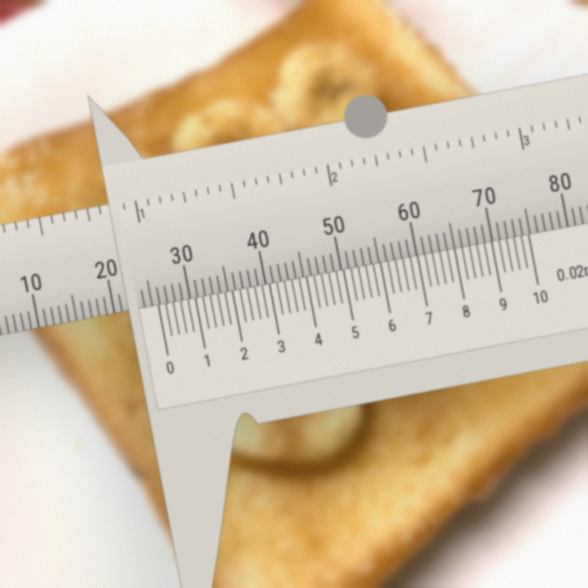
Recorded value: **25.8** mm
